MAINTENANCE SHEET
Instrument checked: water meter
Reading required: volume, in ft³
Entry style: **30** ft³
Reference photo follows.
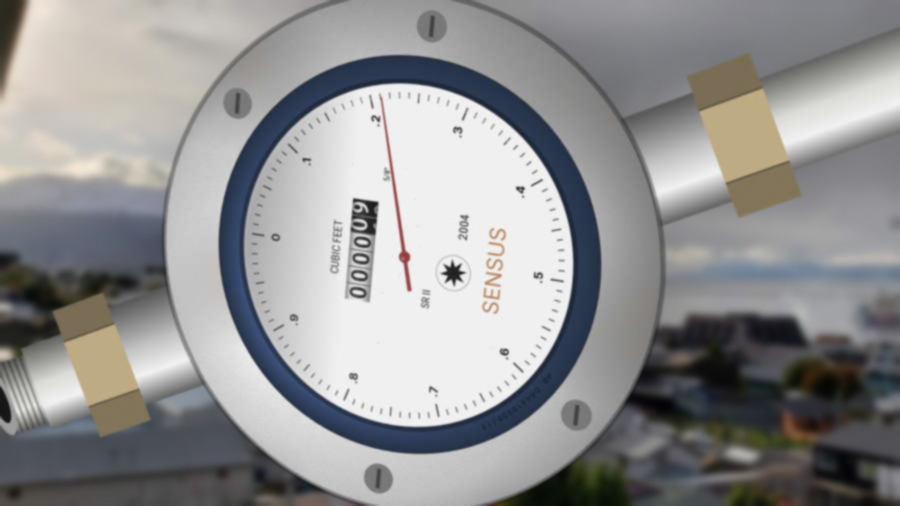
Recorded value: **9.21** ft³
